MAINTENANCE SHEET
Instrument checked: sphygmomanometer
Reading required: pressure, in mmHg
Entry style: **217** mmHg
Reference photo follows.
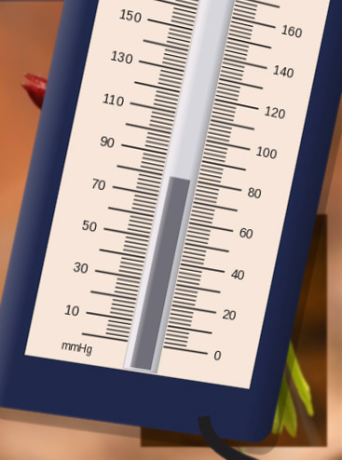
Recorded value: **80** mmHg
